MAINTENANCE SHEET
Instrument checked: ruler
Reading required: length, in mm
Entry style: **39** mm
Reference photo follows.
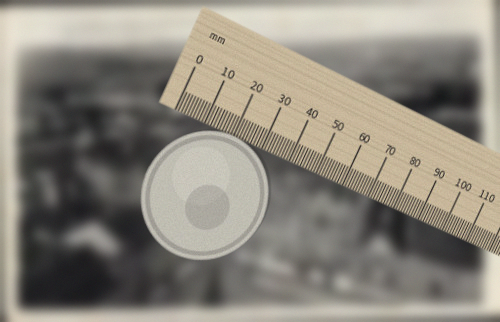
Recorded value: **40** mm
